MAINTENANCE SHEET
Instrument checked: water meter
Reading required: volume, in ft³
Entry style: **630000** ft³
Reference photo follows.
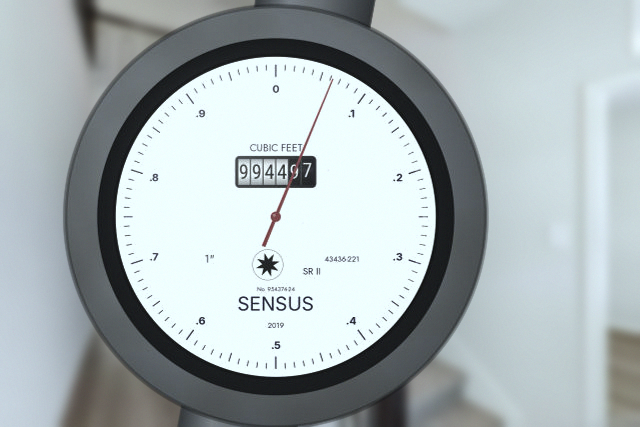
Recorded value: **994497.06** ft³
